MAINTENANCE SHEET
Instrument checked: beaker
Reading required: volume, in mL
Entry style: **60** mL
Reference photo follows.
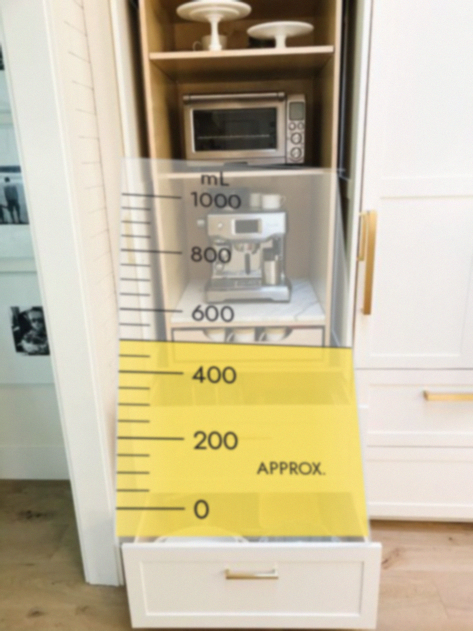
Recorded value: **500** mL
